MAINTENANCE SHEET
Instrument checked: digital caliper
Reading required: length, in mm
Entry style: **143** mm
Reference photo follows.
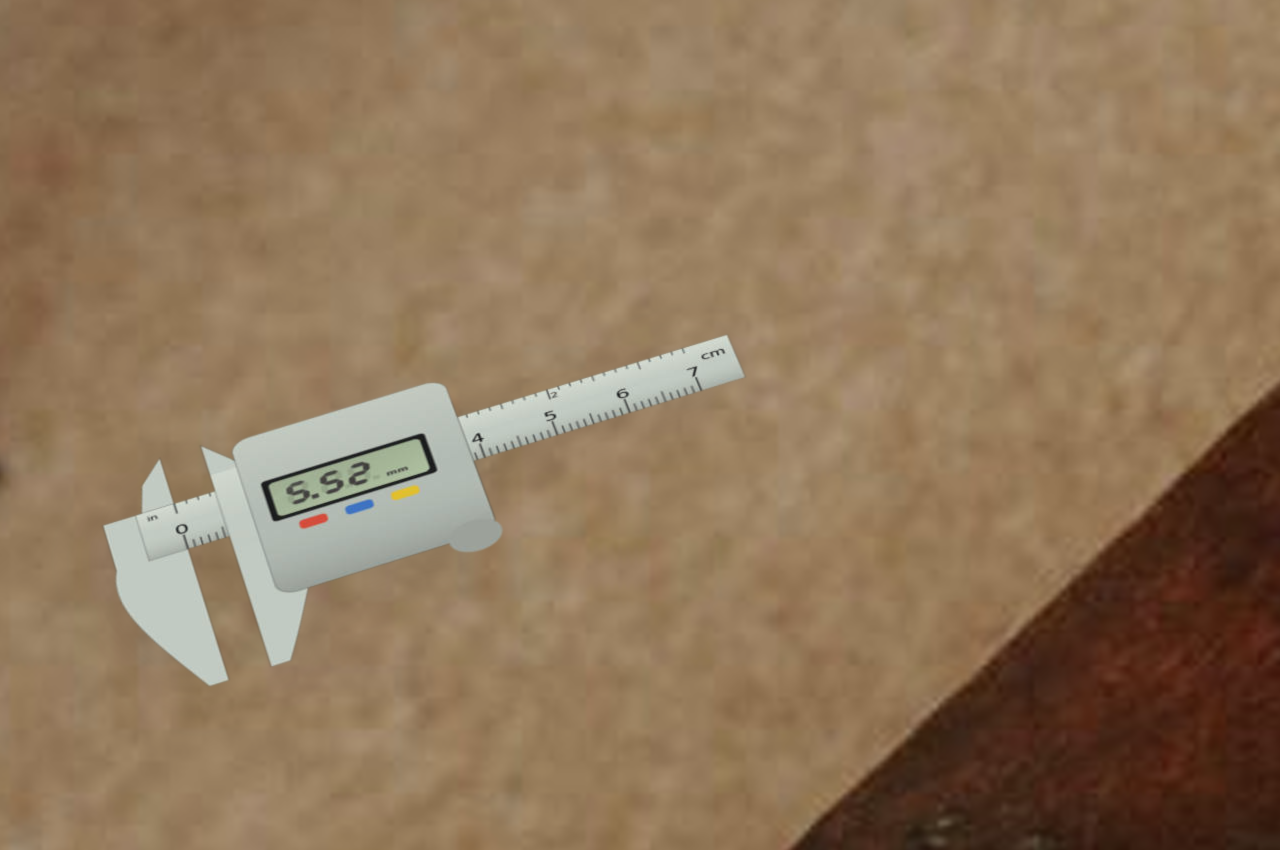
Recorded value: **5.52** mm
